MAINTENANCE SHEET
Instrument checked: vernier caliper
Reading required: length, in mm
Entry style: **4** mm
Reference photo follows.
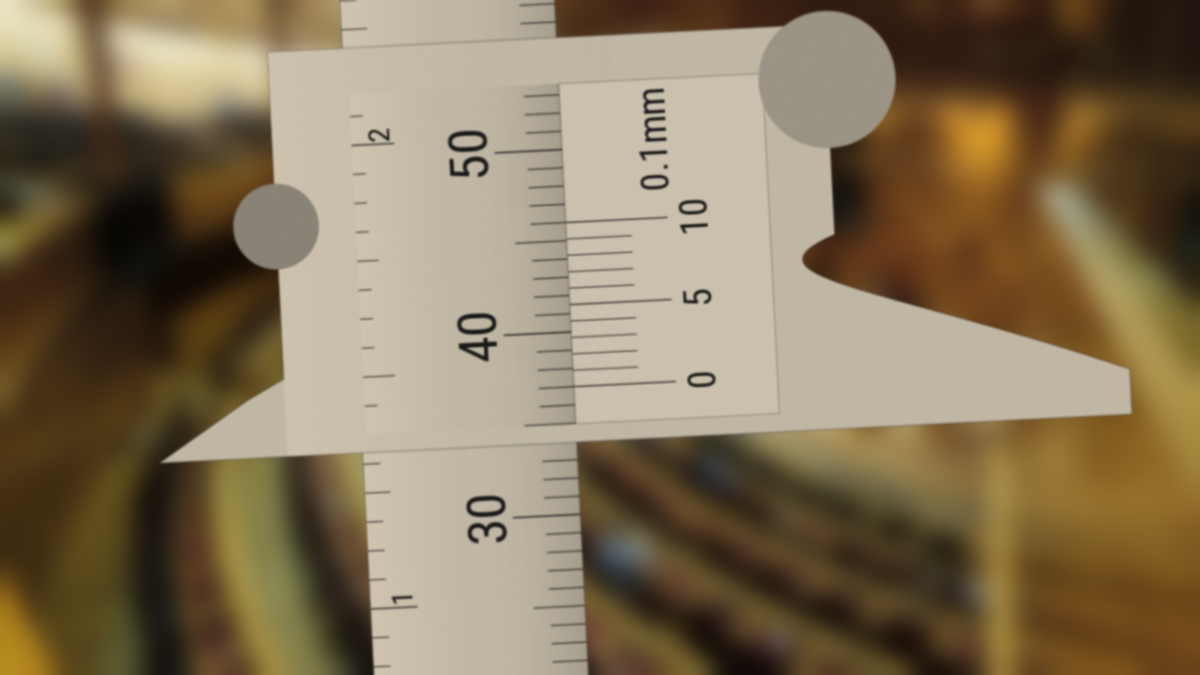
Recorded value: **37.0** mm
